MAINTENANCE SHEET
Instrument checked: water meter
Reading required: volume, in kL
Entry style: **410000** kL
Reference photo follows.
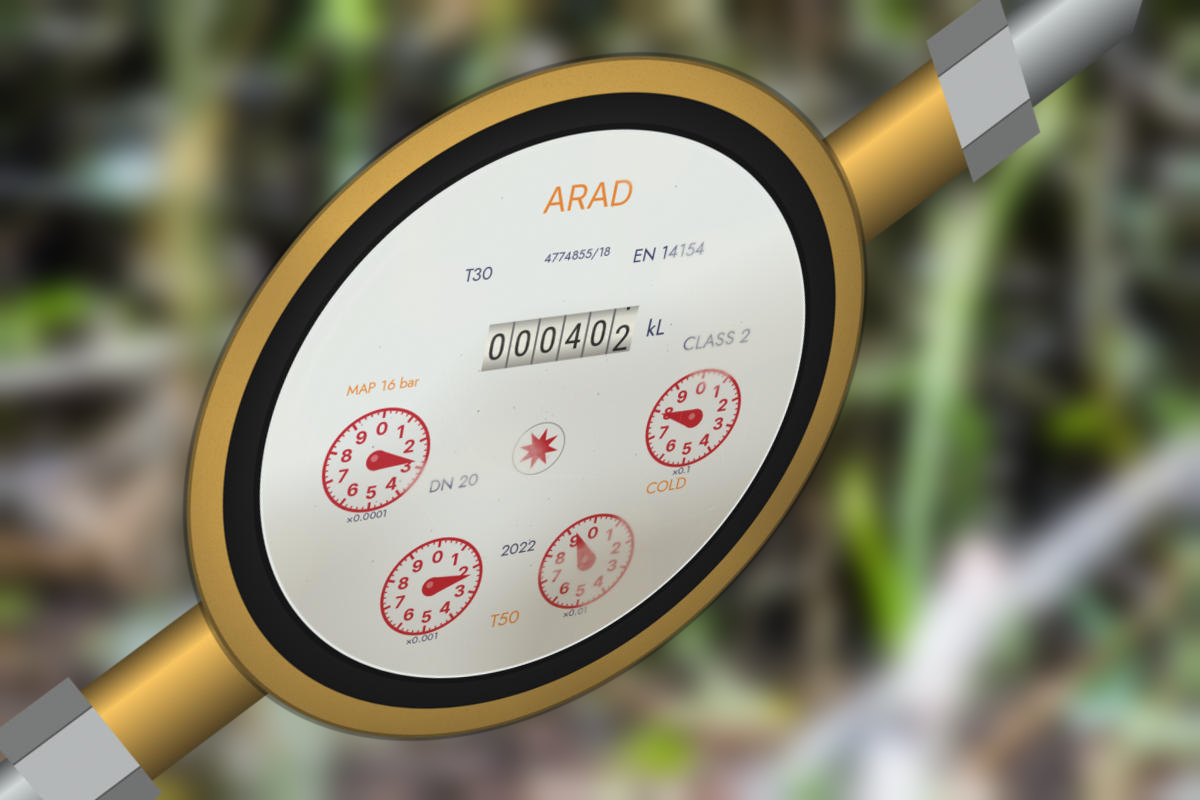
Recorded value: **401.7922** kL
